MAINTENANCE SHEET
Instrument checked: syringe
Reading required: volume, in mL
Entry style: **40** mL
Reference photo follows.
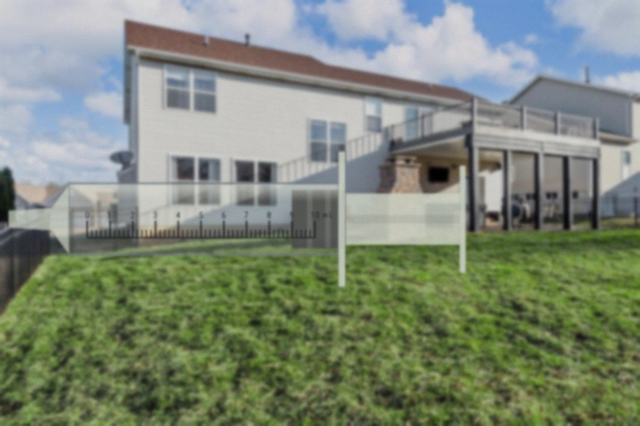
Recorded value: **9** mL
